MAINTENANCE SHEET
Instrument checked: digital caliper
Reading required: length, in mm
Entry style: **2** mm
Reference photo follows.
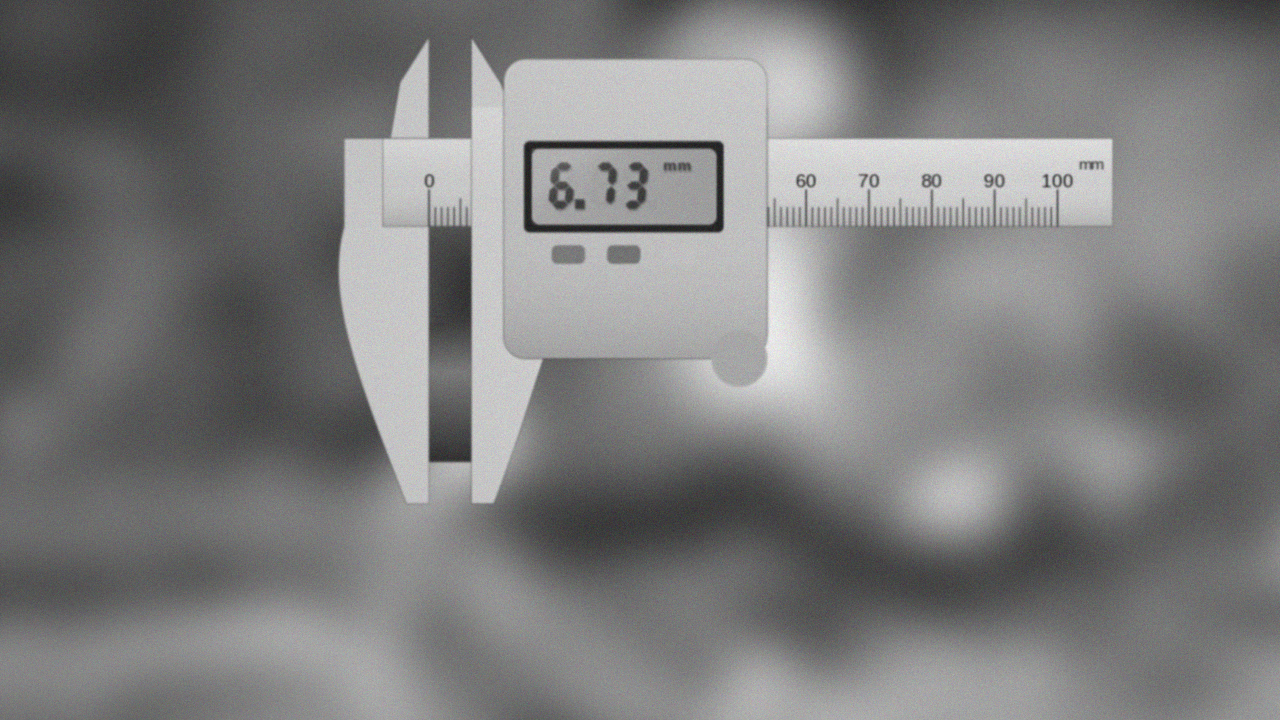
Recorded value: **6.73** mm
